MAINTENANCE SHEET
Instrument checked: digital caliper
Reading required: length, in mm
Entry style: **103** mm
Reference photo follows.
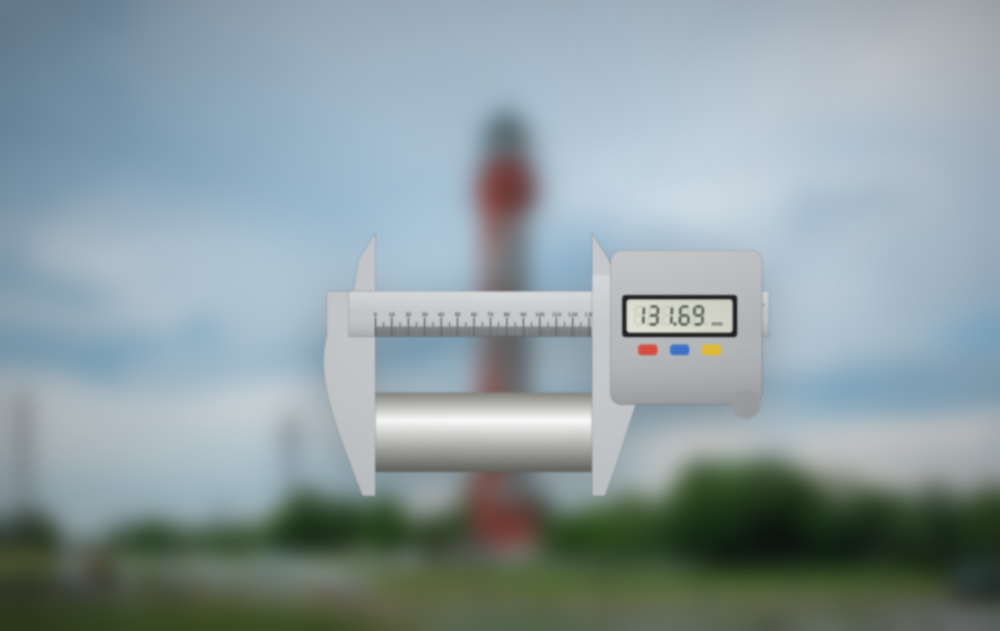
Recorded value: **131.69** mm
